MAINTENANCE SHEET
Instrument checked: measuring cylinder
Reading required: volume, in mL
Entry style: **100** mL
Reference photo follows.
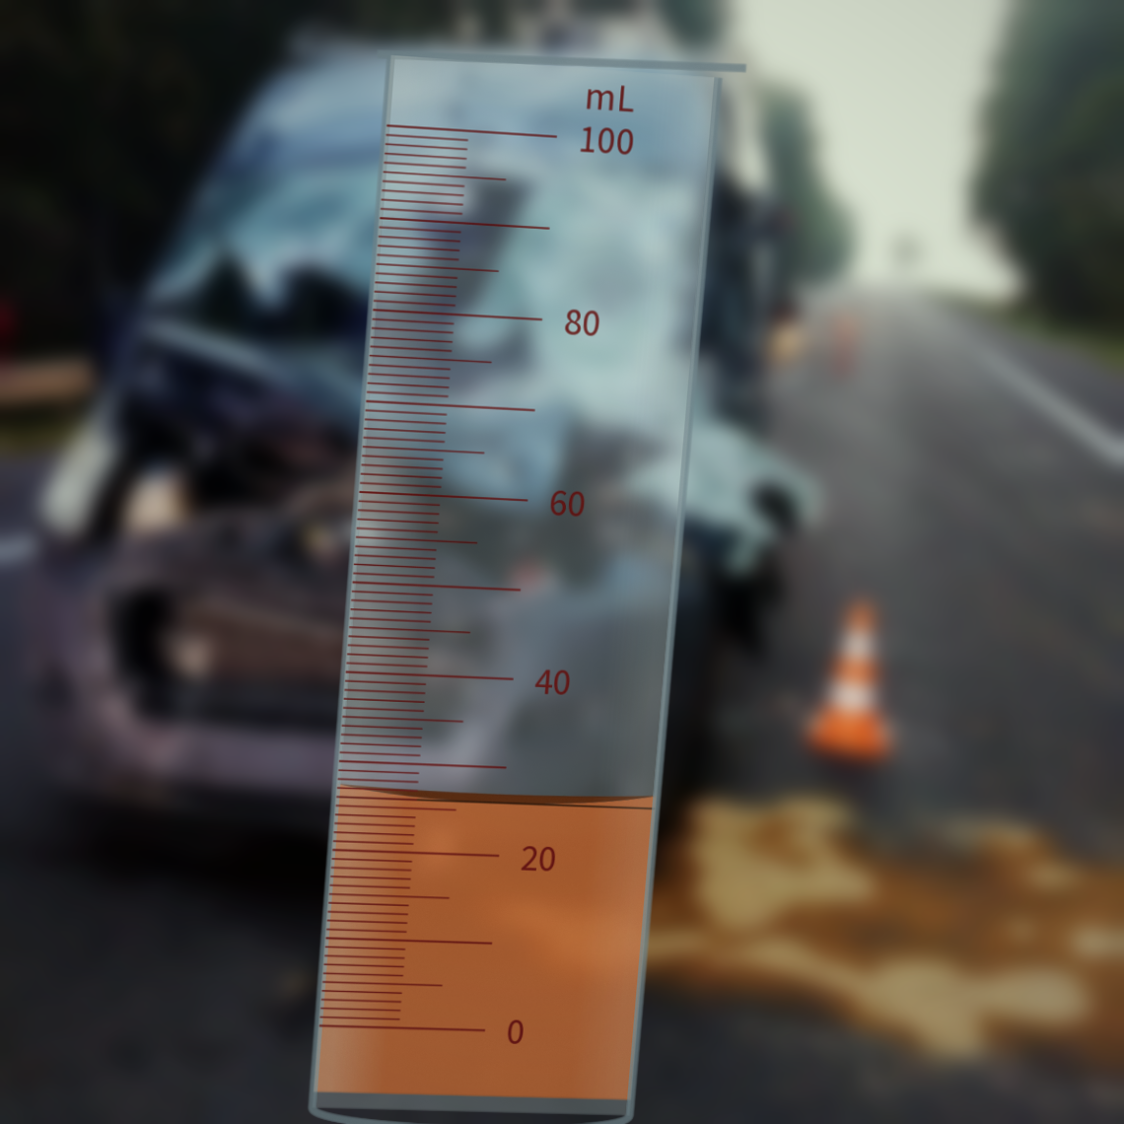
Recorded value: **26** mL
